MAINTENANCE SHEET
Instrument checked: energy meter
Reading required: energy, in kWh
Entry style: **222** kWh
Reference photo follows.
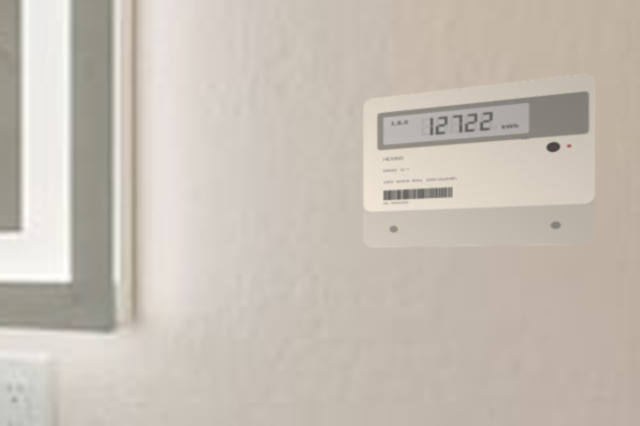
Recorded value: **12722** kWh
